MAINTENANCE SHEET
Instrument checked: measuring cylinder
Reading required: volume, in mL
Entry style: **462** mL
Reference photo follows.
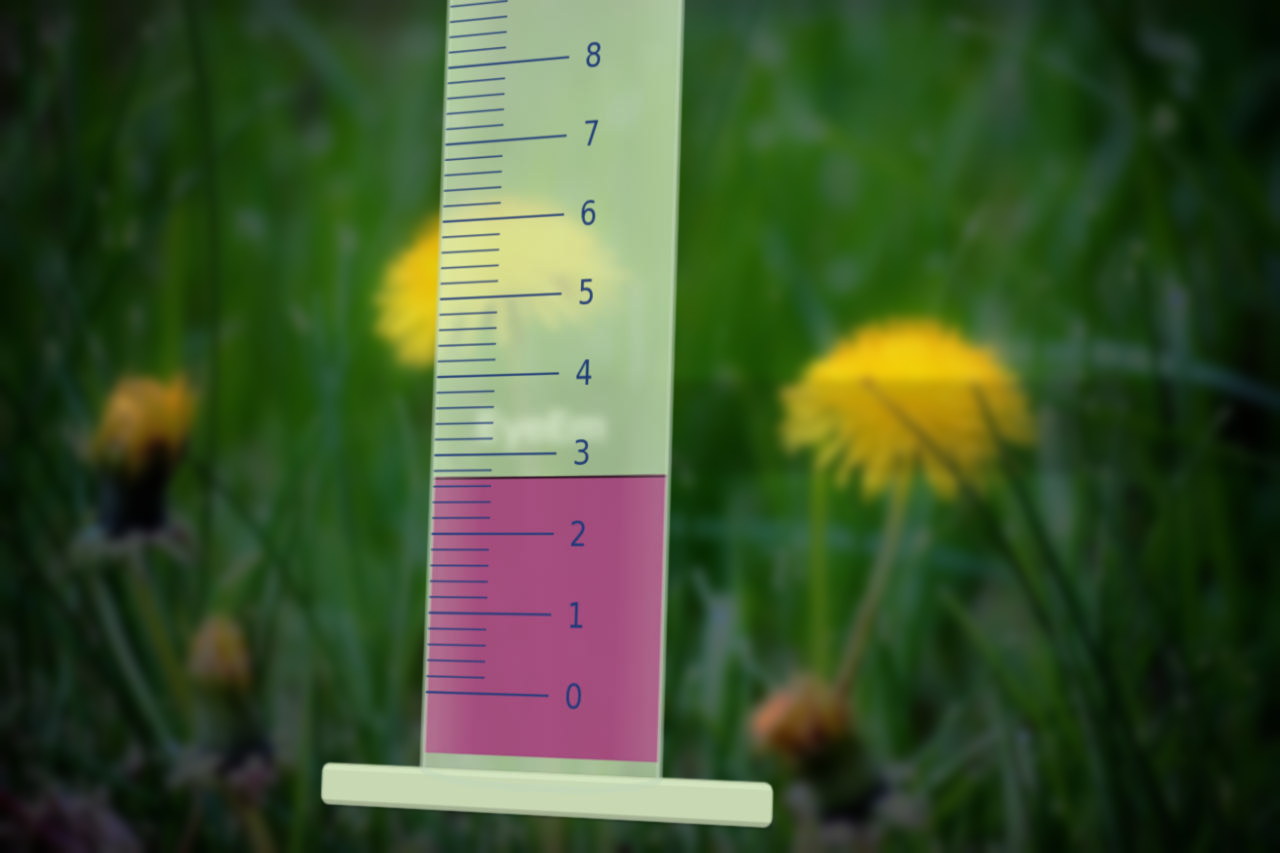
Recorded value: **2.7** mL
